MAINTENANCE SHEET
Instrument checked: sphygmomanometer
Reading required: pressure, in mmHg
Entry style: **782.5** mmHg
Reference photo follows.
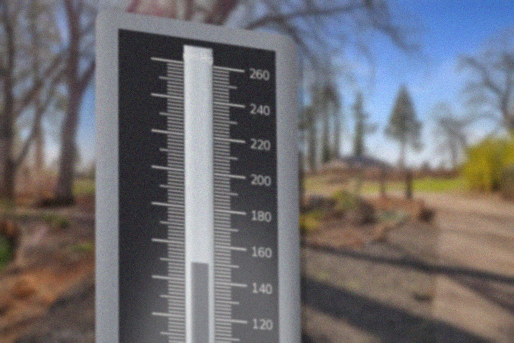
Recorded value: **150** mmHg
